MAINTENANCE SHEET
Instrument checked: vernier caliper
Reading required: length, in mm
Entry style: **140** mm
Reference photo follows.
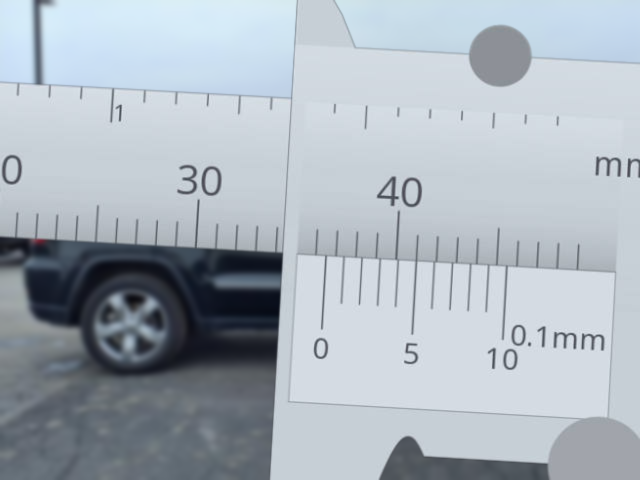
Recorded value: **36.5** mm
